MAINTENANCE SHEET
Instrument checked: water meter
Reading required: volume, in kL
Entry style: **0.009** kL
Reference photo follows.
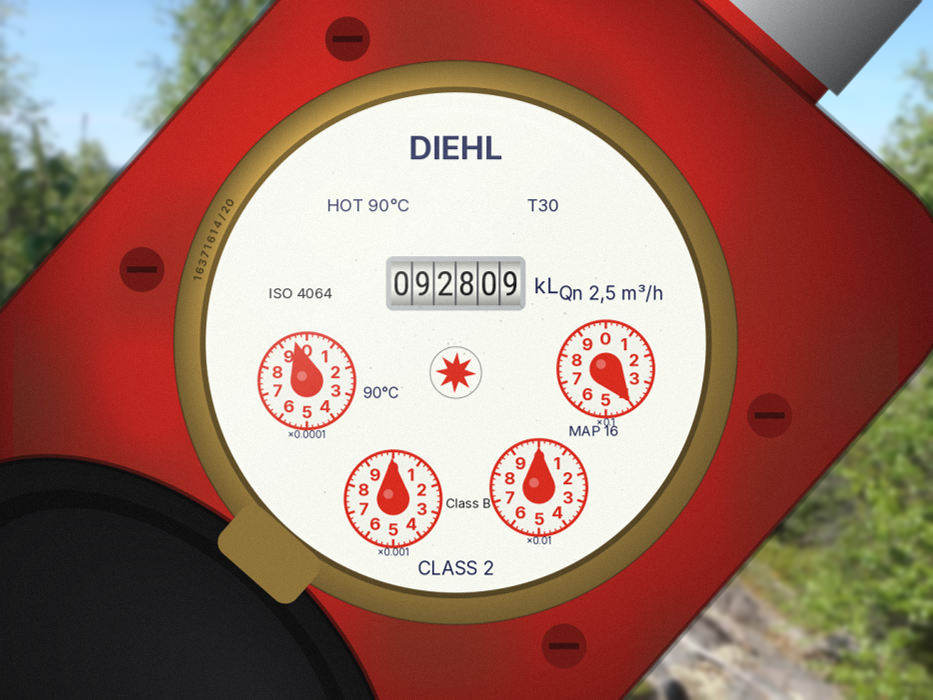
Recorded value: **92809.3999** kL
